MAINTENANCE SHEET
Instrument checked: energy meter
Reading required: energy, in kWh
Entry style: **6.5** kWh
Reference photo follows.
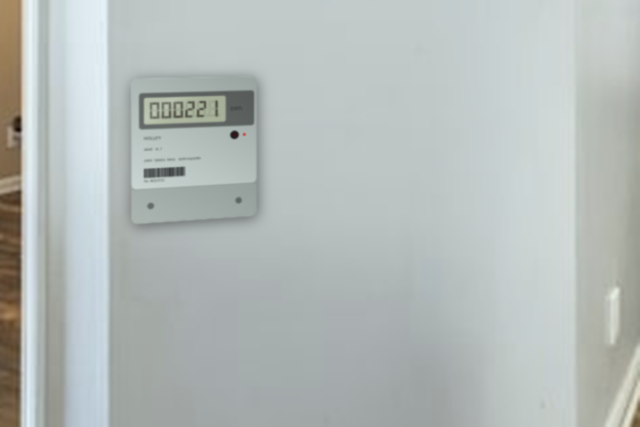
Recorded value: **221** kWh
